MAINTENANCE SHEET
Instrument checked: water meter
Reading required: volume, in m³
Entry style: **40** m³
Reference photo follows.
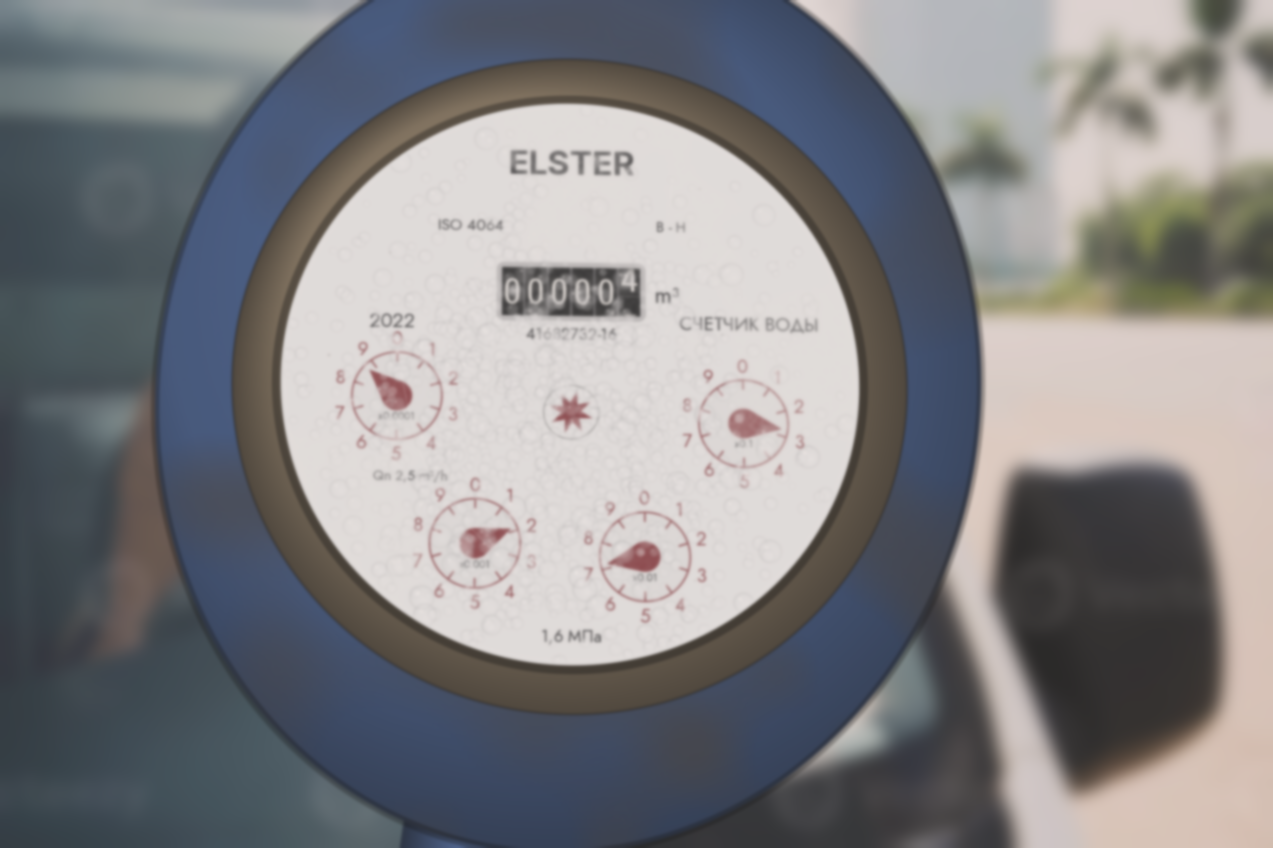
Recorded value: **4.2718** m³
